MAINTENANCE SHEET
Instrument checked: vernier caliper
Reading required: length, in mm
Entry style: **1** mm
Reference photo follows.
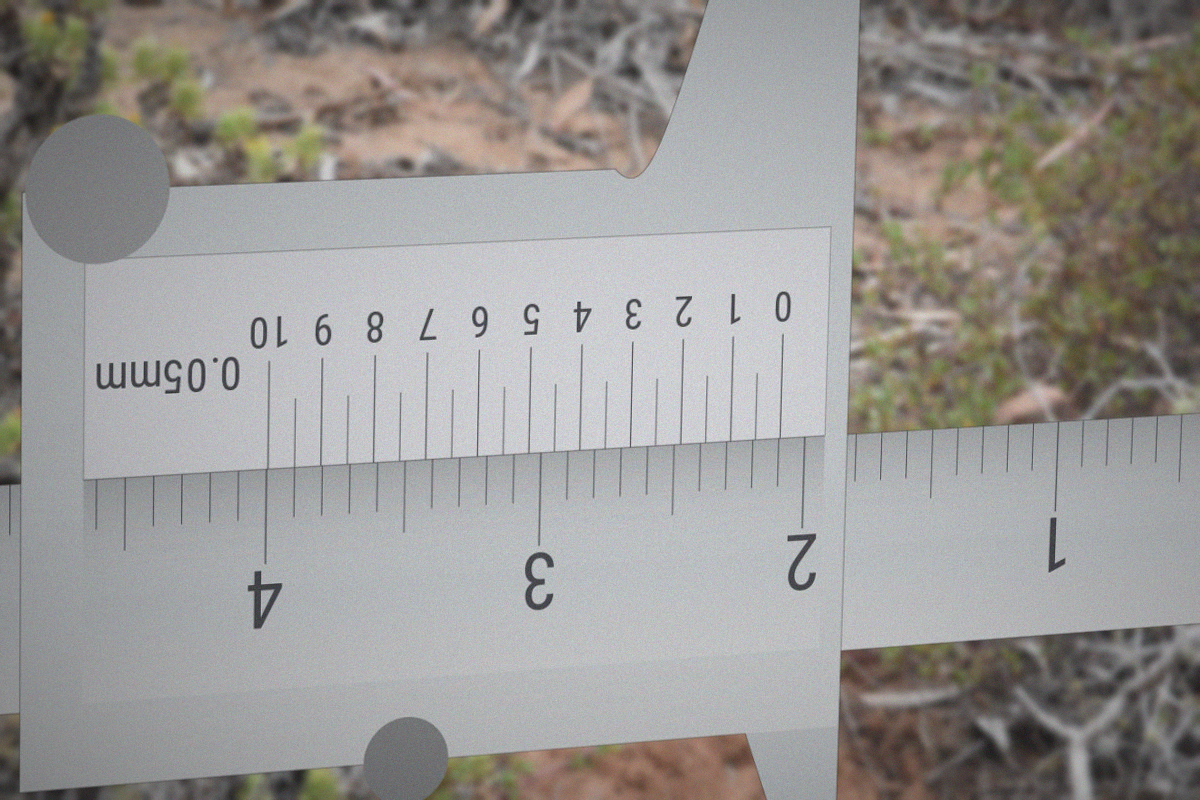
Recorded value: **20.95** mm
